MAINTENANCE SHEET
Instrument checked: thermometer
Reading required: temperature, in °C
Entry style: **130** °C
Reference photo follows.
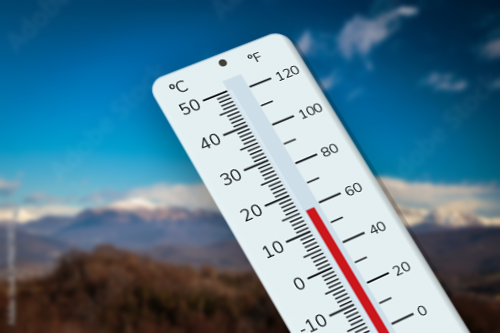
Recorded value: **15** °C
